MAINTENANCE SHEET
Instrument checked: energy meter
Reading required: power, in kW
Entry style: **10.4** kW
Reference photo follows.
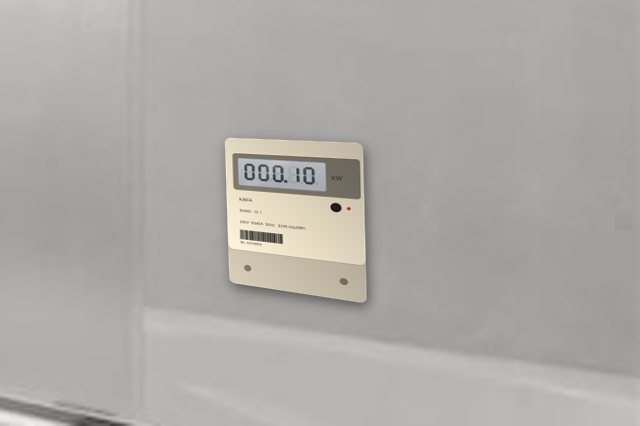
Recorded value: **0.10** kW
